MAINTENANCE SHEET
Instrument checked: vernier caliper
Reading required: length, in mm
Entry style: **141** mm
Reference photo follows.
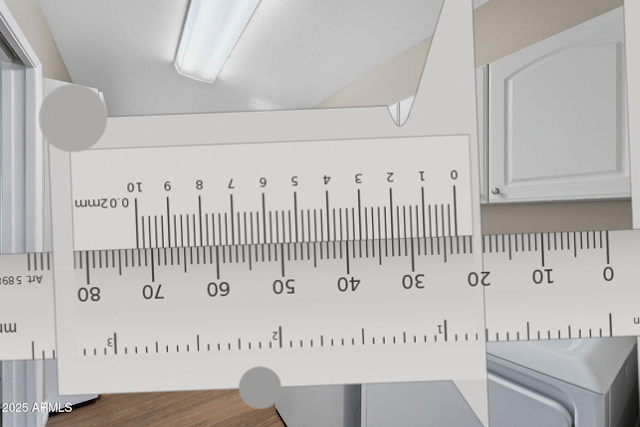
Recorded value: **23.2** mm
